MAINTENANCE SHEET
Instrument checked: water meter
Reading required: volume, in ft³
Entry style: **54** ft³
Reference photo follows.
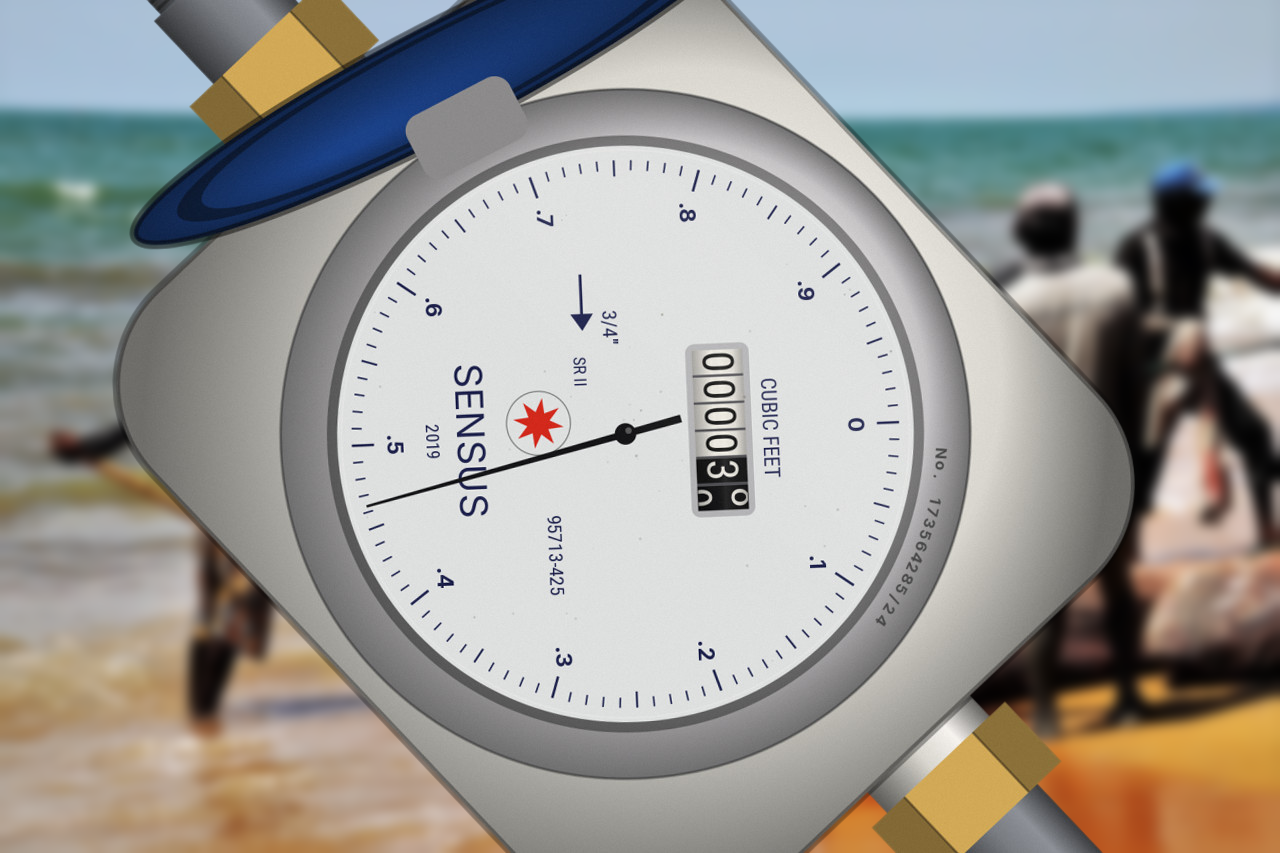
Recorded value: **38.46** ft³
